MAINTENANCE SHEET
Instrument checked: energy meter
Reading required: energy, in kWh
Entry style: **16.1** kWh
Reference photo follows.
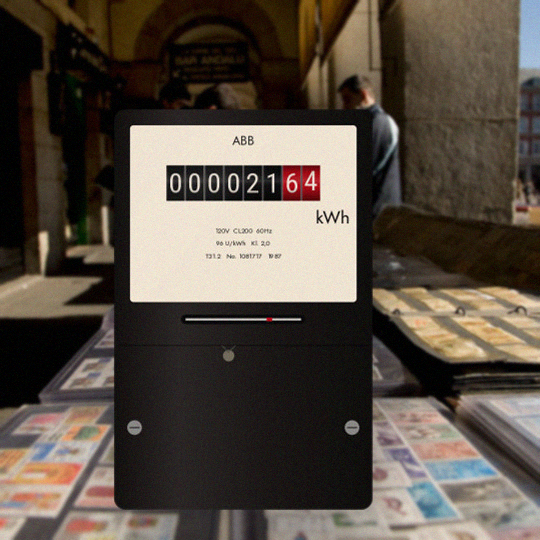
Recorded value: **21.64** kWh
